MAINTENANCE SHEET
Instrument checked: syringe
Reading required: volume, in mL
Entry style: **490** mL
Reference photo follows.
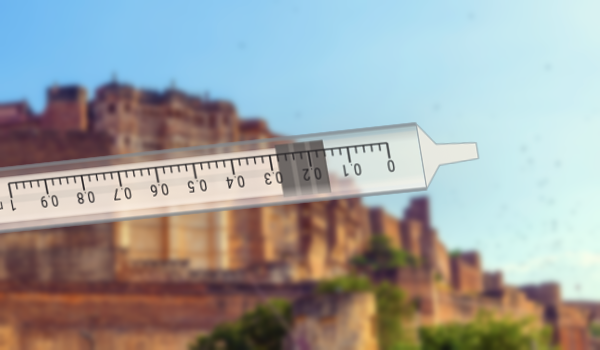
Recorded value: **0.16** mL
